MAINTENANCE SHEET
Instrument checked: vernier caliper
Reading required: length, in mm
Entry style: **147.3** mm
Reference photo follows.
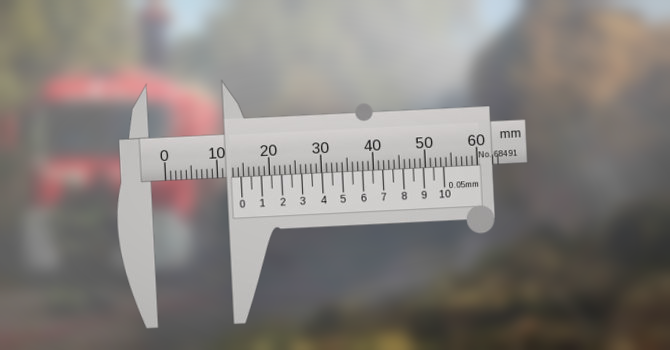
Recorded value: **14.5** mm
